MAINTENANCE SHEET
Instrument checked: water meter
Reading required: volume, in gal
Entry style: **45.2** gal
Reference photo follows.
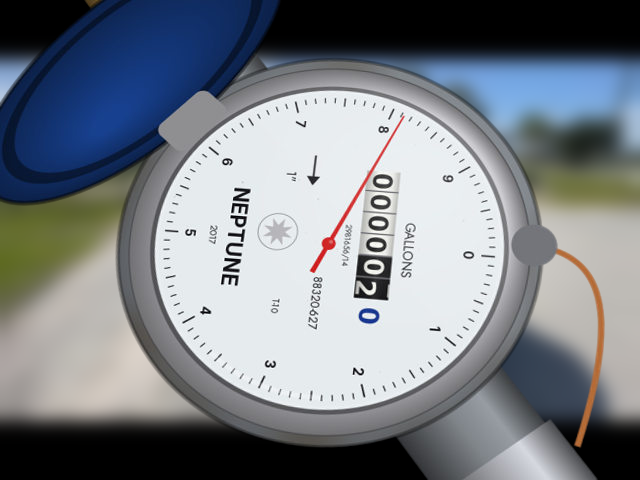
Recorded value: **18.1** gal
